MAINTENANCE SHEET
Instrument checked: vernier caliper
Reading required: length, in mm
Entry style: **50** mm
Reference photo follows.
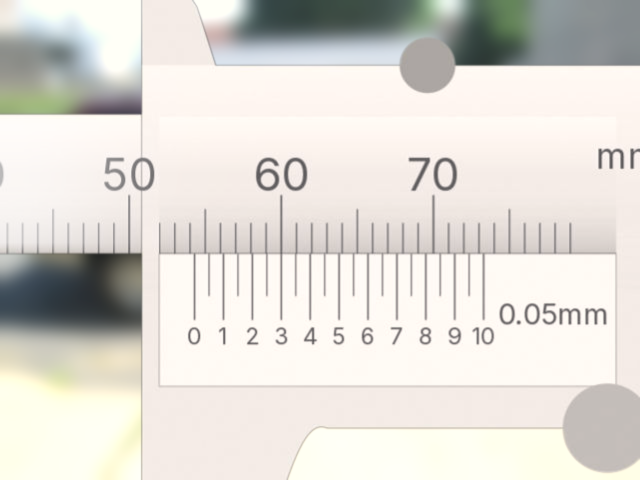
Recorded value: **54.3** mm
